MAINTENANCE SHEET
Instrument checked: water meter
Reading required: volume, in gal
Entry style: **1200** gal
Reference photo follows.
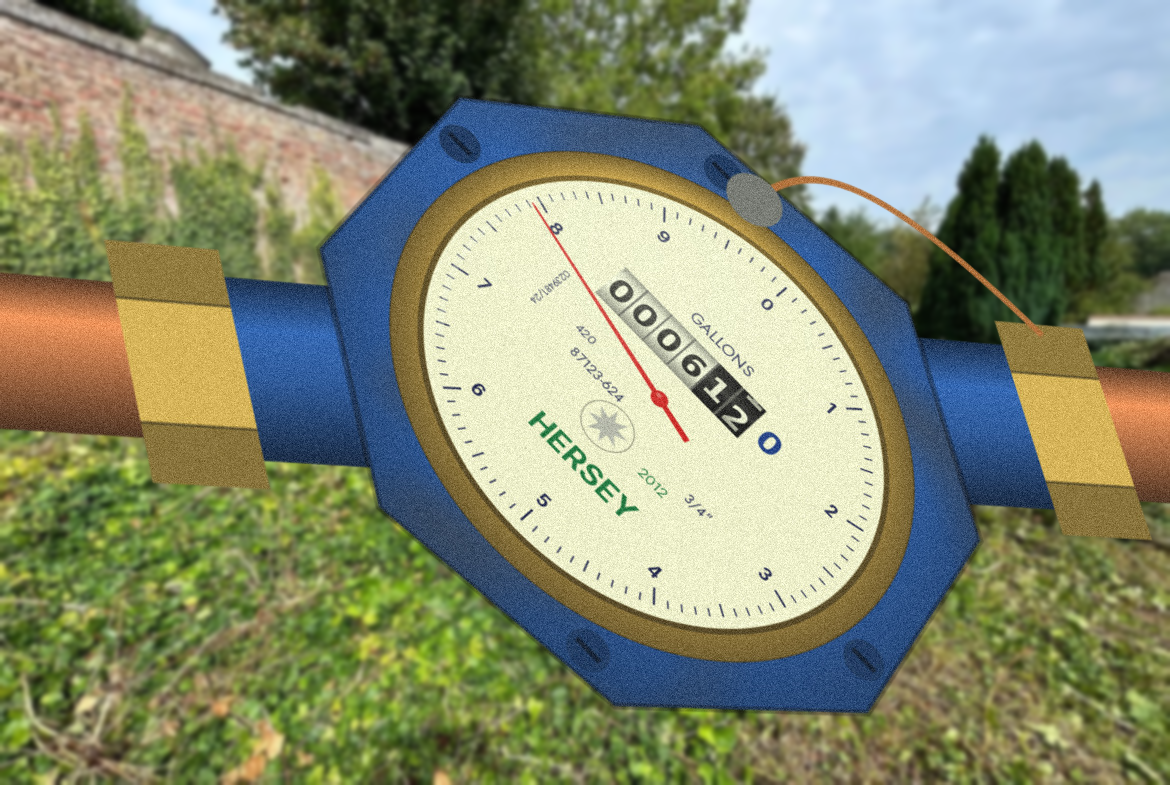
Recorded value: **6117.9** gal
